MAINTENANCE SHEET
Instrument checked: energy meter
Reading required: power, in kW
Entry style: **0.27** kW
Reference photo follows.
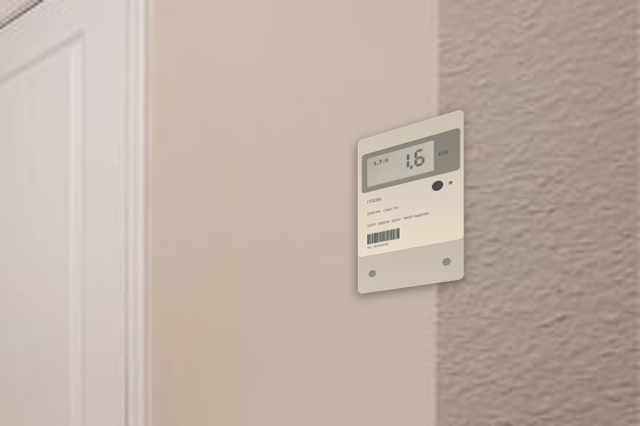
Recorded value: **1.6** kW
